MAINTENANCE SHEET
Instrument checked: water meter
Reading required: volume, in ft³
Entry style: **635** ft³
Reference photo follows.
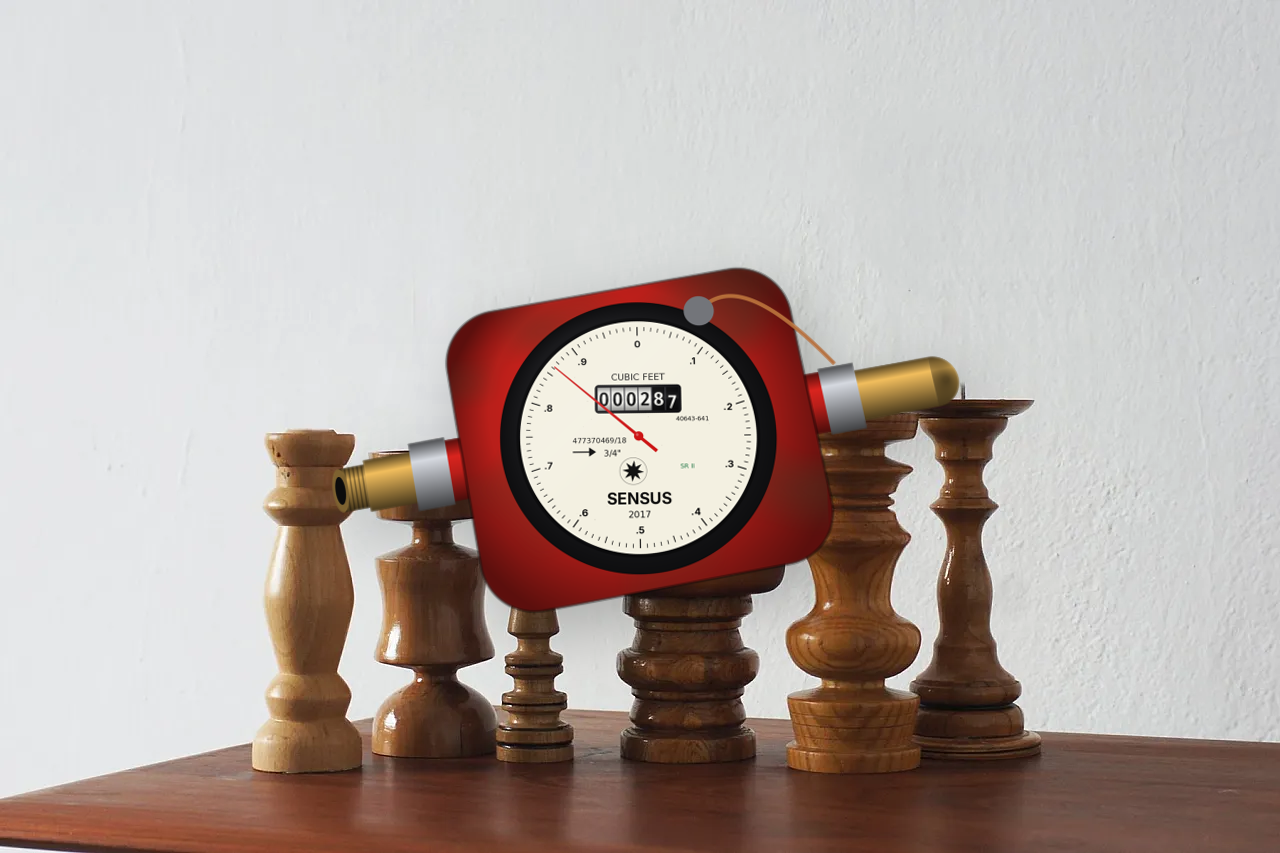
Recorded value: **286.86** ft³
